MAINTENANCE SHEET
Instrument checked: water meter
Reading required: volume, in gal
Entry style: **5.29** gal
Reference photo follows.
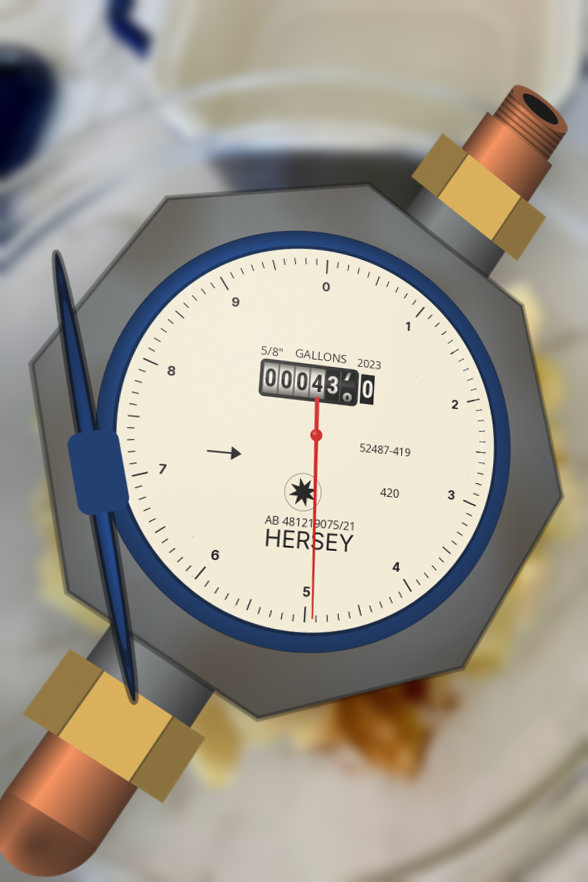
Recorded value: **4374.9** gal
